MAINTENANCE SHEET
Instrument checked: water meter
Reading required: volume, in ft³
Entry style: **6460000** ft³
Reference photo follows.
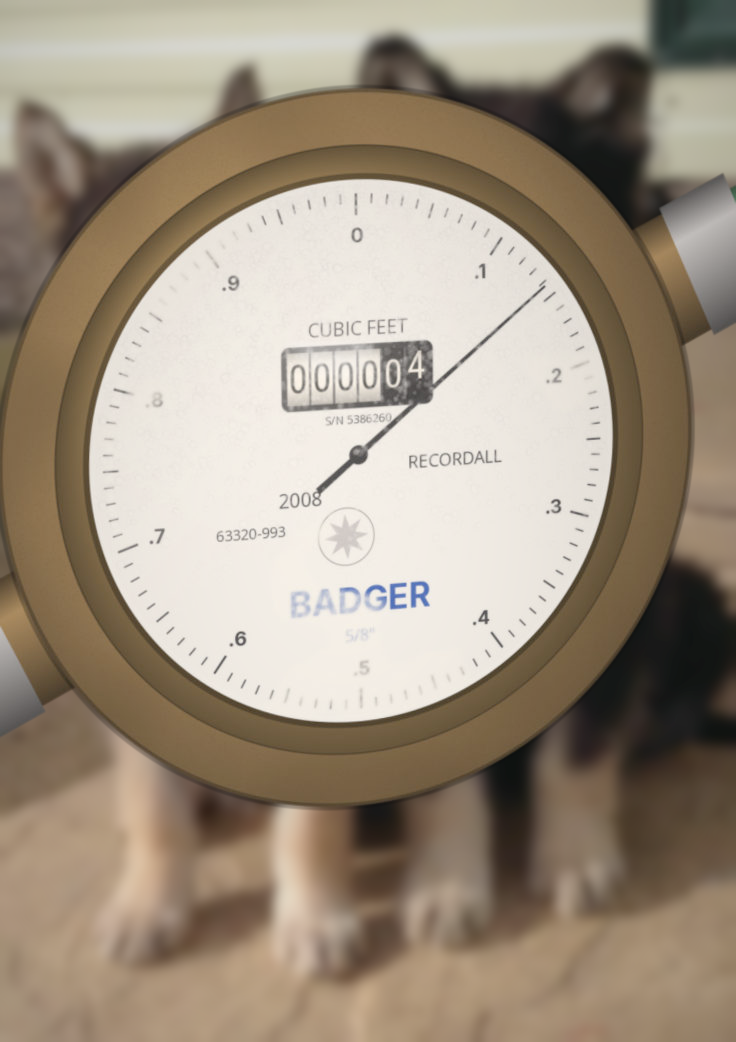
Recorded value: **4.14** ft³
